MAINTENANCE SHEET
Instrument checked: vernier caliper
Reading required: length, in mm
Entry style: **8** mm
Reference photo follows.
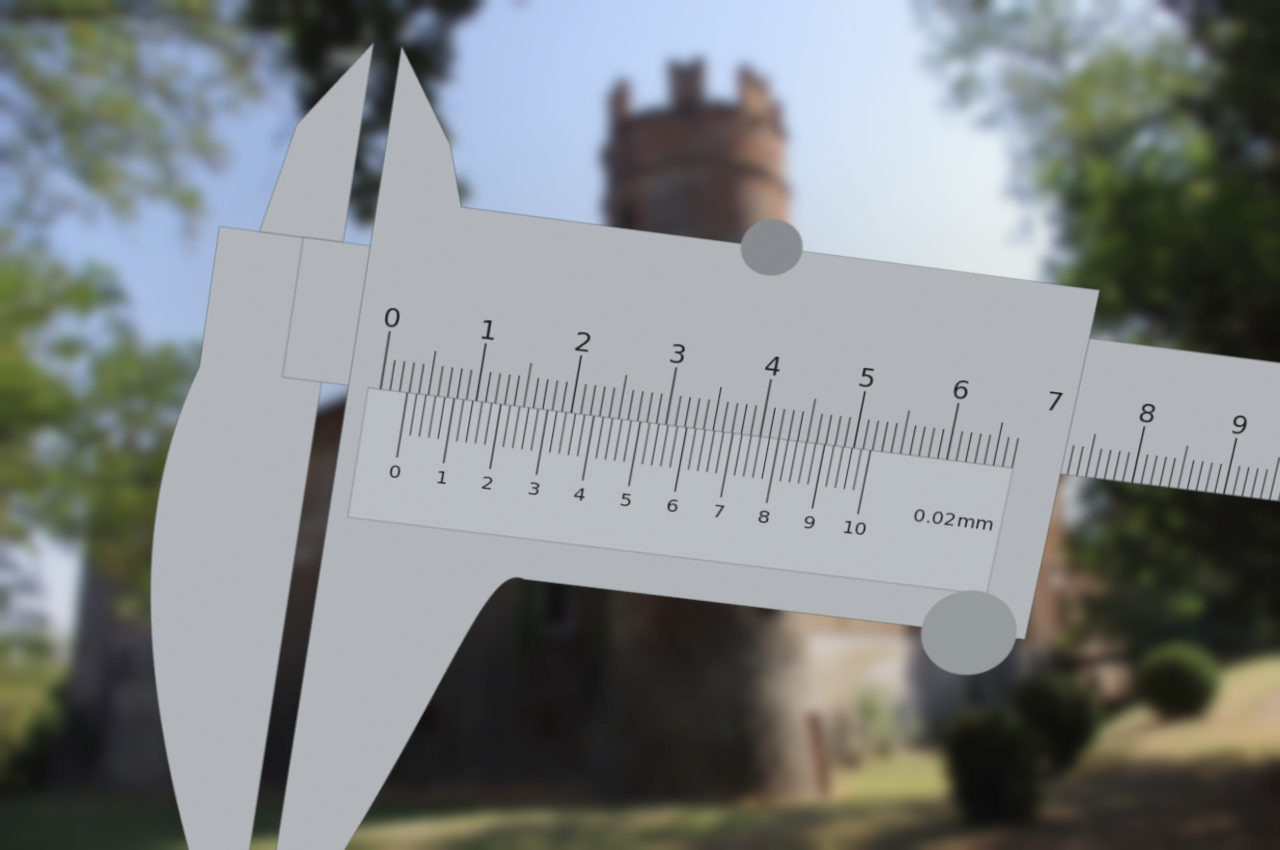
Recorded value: **2.8** mm
